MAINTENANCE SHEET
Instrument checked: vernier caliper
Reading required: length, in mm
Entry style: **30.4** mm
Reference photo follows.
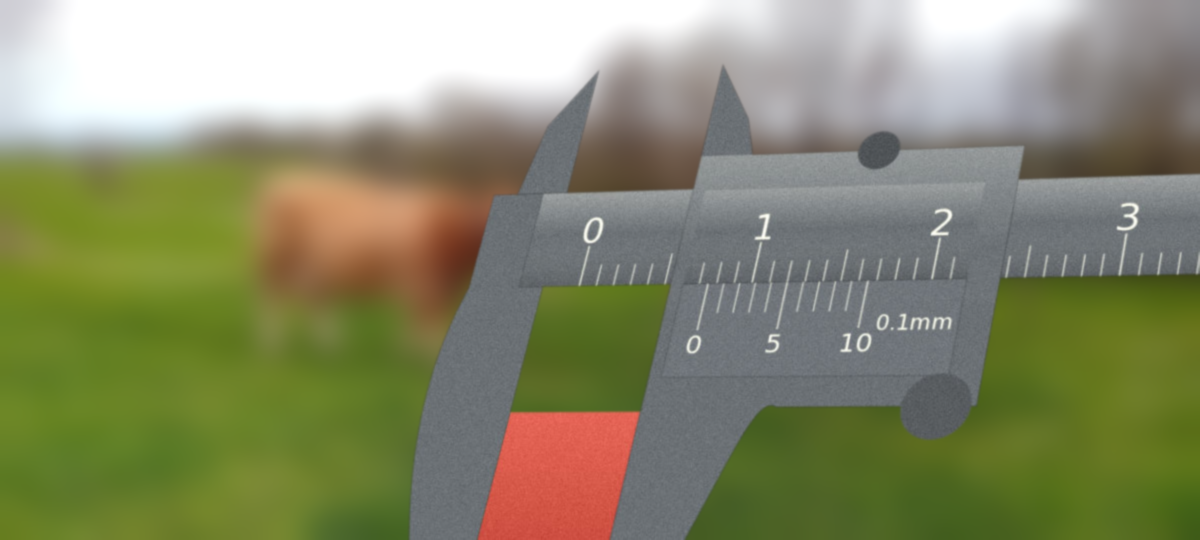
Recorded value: **7.5** mm
